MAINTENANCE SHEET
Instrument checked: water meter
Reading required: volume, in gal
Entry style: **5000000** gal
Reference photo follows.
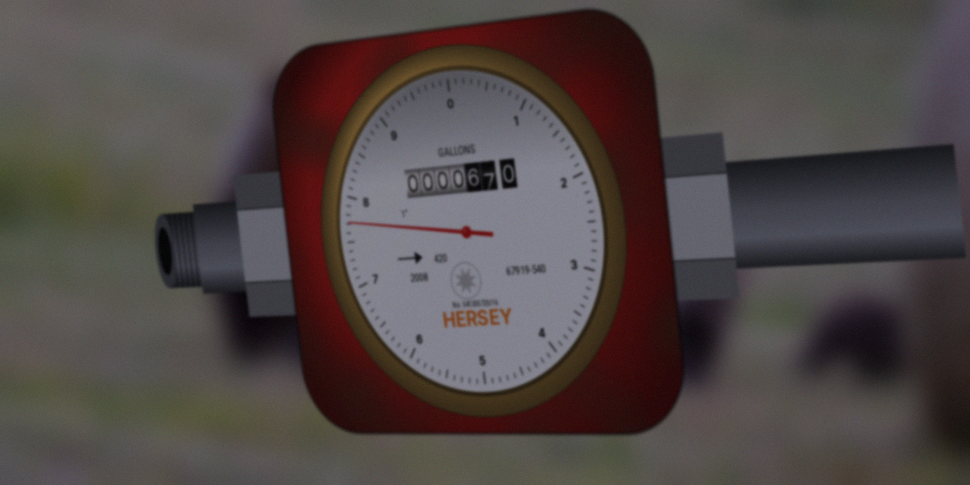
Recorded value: **667.7** gal
